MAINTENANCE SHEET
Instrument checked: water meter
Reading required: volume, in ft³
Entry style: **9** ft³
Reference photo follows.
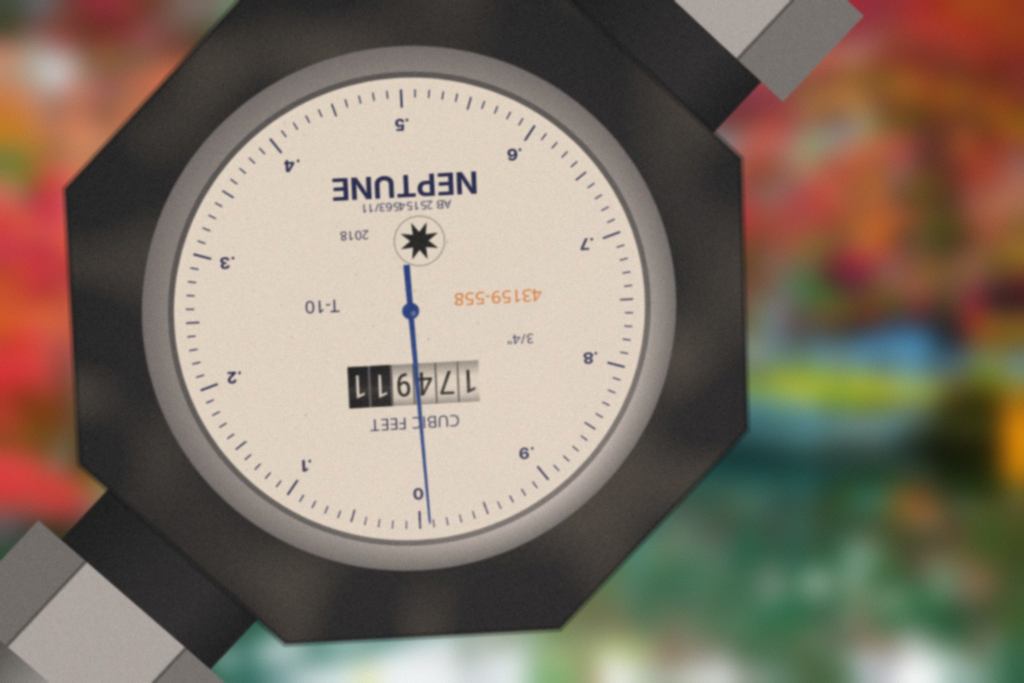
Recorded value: **174910.99** ft³
